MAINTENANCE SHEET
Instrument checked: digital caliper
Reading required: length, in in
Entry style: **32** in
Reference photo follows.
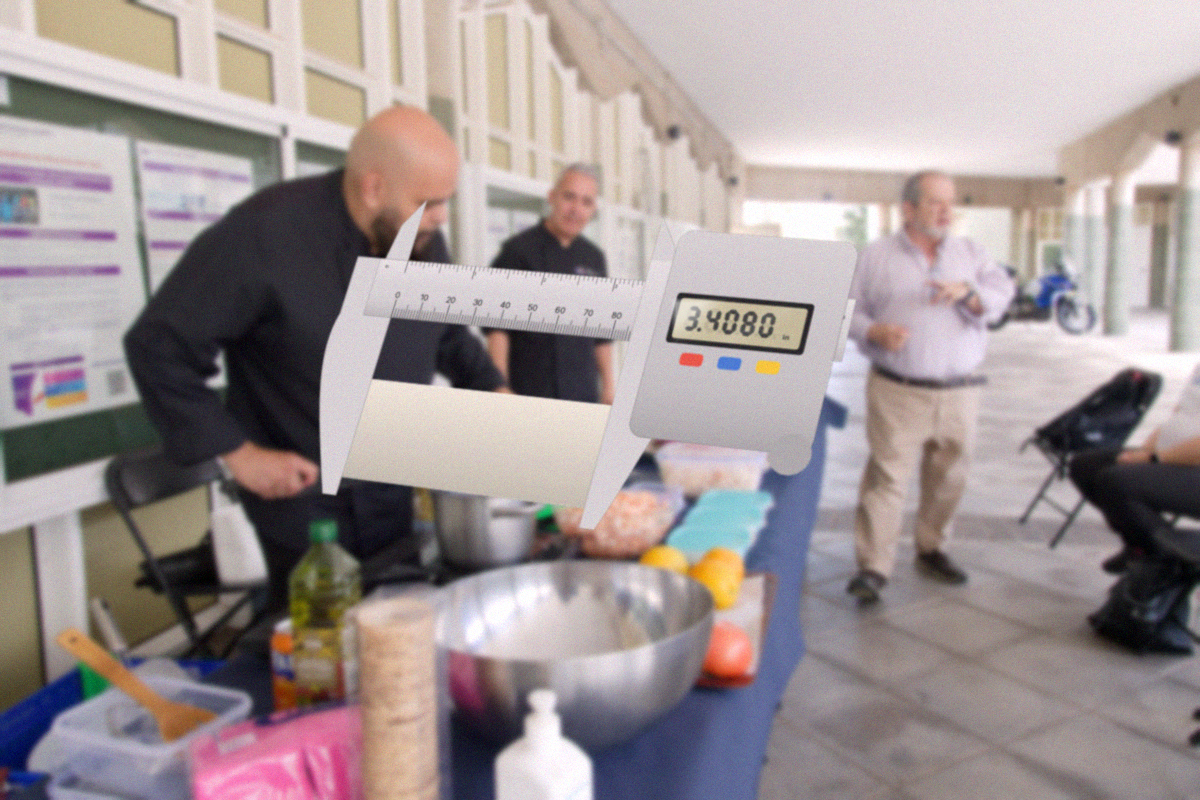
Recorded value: **3.4080** in
